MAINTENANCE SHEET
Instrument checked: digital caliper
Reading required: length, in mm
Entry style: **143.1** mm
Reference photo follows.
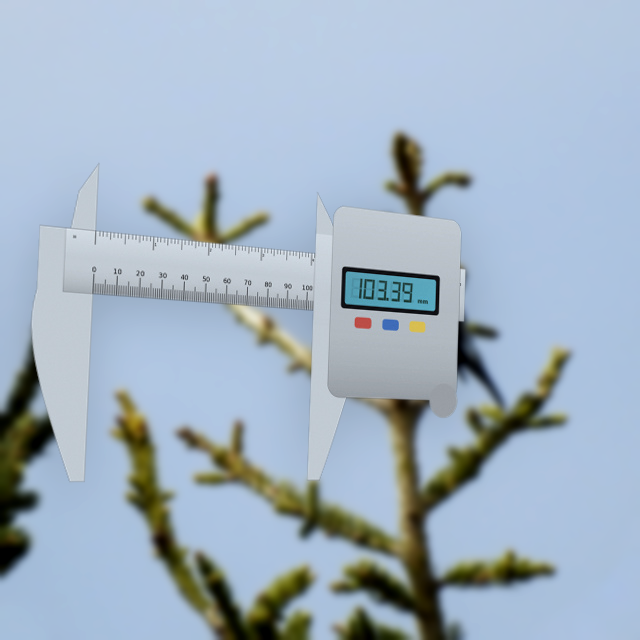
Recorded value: **103.39** mm
